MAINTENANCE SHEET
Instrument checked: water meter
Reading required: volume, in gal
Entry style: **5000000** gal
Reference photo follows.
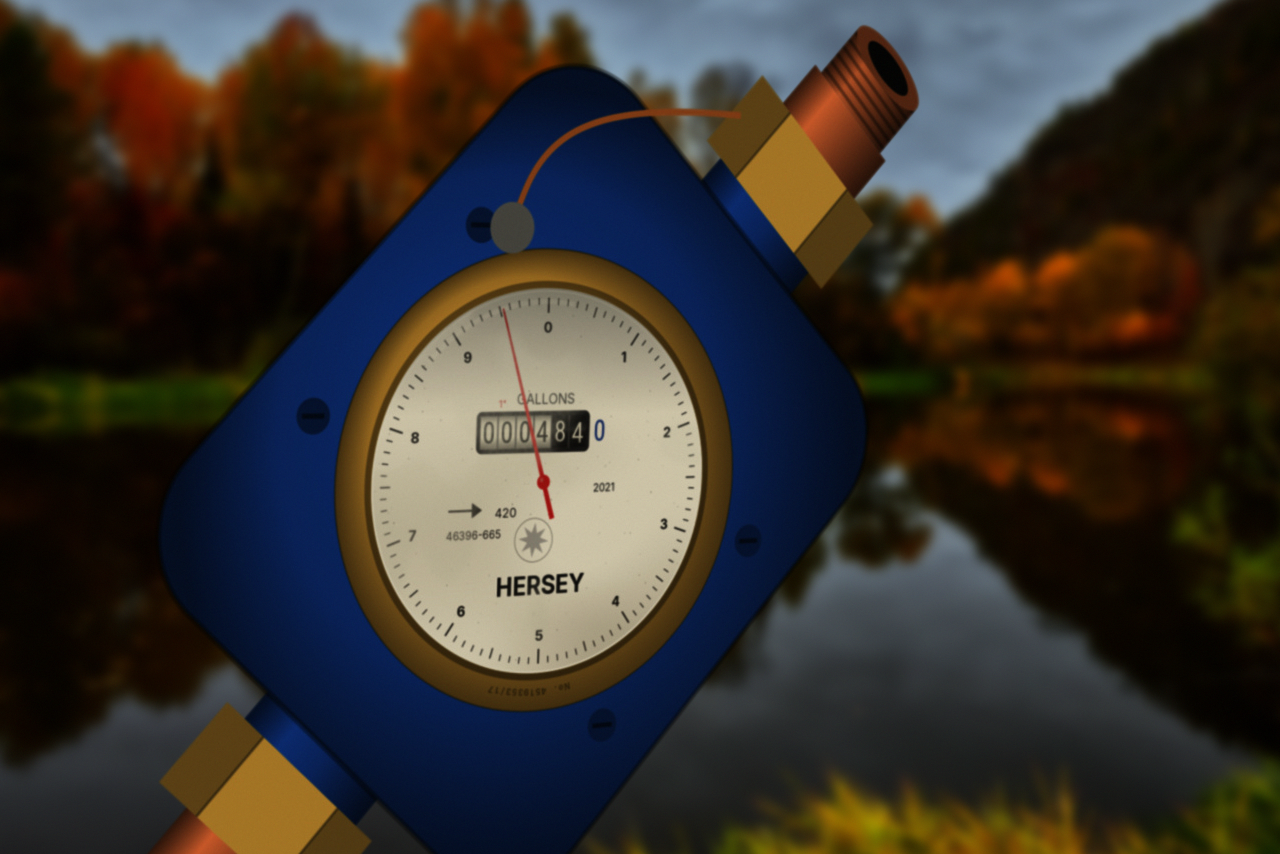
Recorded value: **4839.5** gal
